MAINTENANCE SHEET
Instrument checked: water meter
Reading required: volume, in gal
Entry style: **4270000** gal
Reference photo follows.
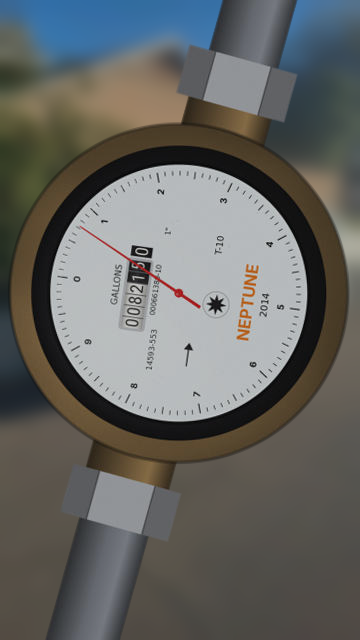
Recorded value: **82150.7** gal
